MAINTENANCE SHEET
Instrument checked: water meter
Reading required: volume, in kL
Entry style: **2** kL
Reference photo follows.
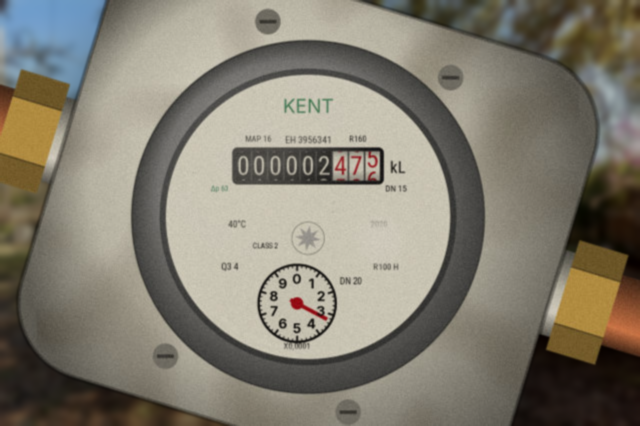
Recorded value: **2.4753** kL
